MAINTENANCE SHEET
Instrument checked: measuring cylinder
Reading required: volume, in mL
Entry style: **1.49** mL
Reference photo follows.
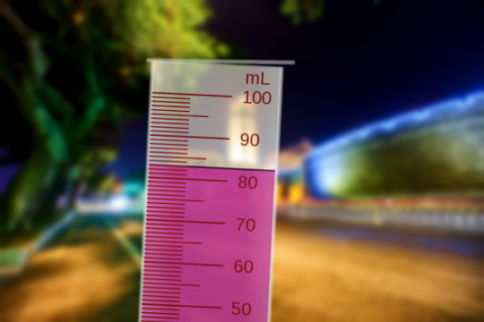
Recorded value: **83** mL
